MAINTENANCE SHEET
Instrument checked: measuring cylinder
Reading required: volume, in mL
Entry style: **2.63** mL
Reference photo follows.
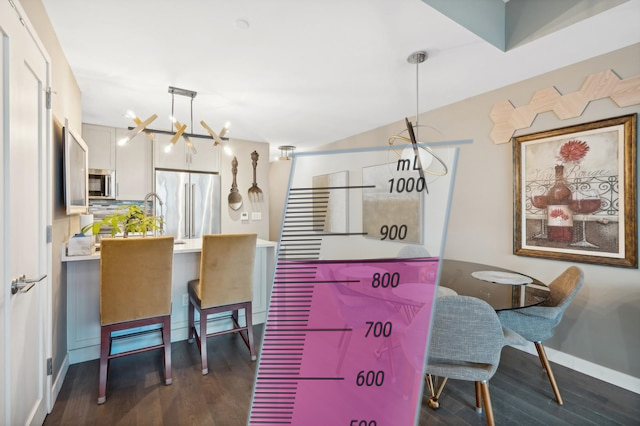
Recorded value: **840** mL
